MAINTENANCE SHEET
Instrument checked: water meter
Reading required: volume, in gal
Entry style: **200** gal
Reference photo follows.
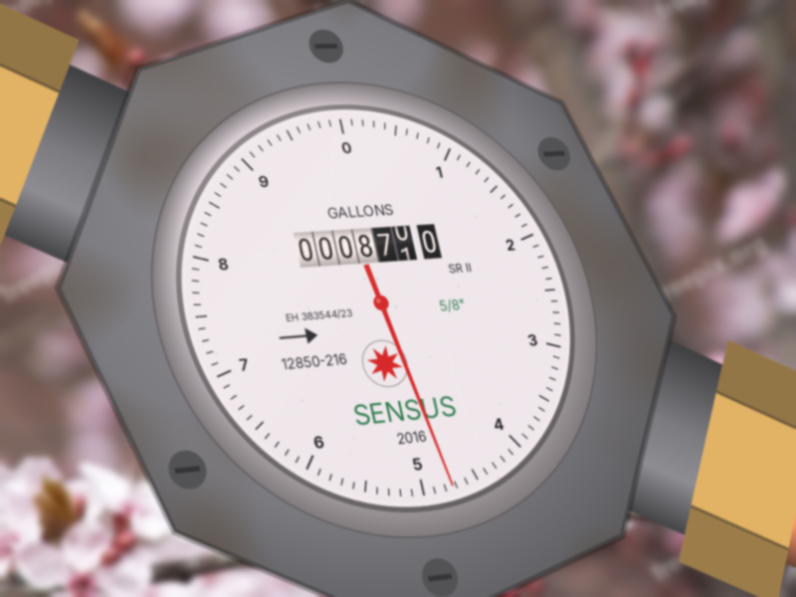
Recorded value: **8704.7** gal
